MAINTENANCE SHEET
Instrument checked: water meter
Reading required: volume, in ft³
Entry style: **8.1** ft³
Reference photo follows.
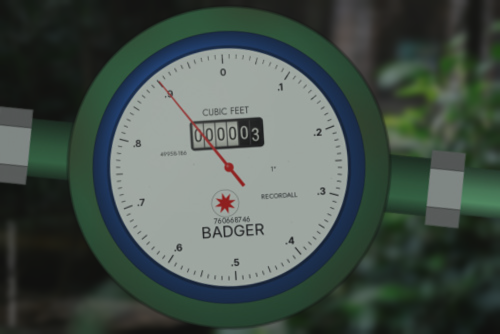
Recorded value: **2.90** ft³
